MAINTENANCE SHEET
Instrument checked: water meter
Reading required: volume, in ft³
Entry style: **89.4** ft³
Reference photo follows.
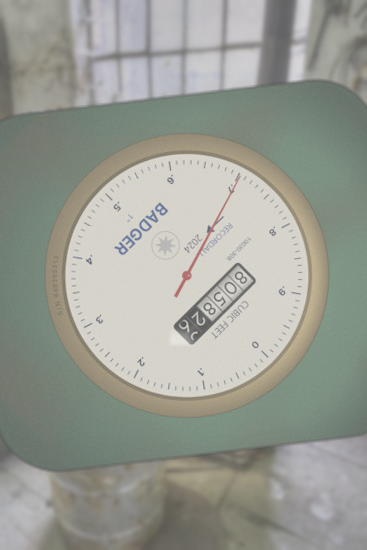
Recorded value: **805825.70** ft³
